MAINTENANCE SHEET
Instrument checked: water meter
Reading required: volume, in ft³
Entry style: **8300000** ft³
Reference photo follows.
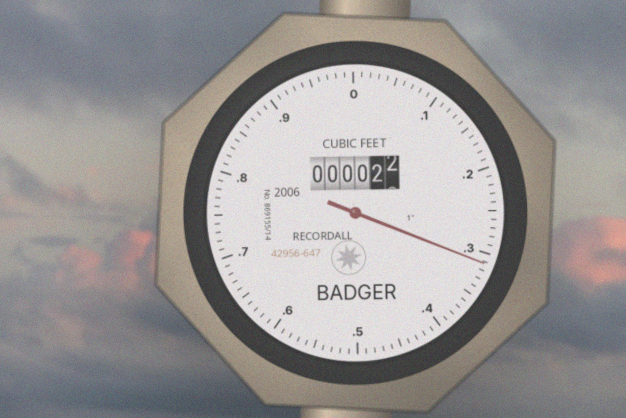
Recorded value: **22.31** ft³
